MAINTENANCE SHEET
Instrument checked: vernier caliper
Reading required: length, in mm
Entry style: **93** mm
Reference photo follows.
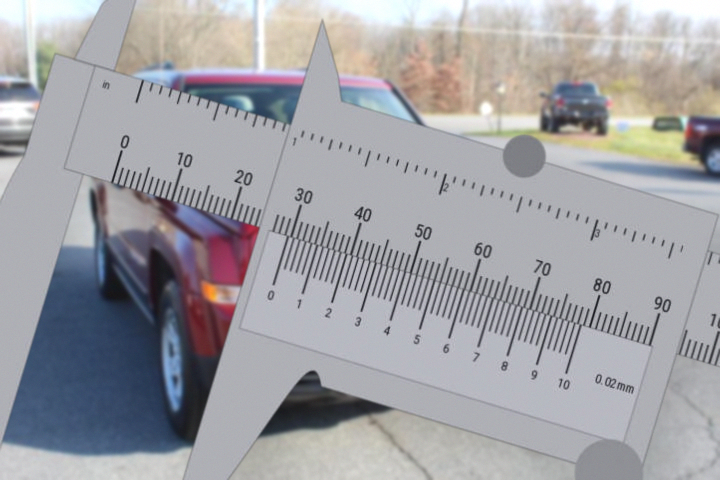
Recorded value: **29.5** mm
